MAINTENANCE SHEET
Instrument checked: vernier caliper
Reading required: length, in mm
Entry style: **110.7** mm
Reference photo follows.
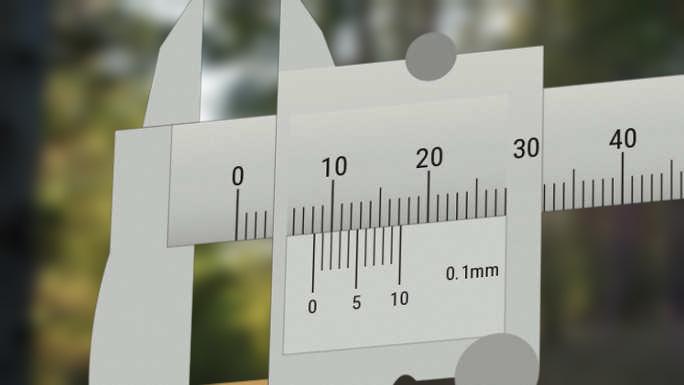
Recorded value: **8.2** mm
